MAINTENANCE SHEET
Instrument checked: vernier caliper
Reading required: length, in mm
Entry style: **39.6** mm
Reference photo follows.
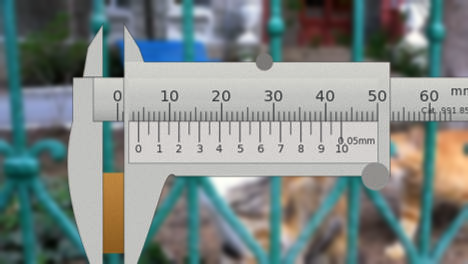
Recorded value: **4.0** mm
